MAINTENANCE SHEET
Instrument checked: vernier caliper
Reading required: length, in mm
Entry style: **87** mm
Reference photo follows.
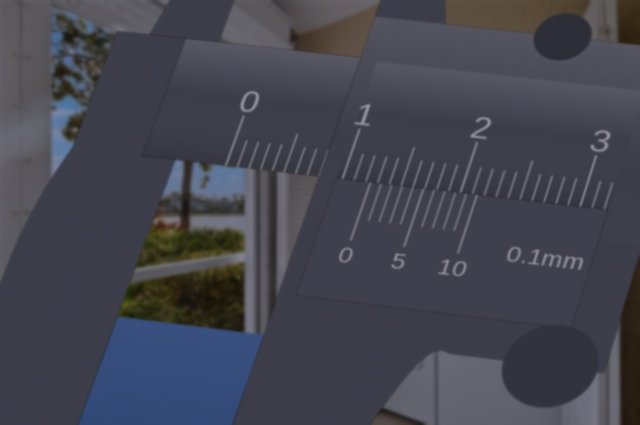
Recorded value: **12.4** mm
